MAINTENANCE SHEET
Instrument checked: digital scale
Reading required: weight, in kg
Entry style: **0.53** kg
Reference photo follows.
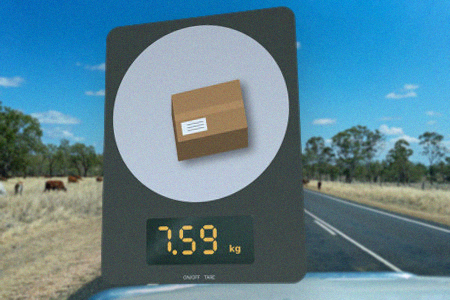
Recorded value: **7.59** kg
